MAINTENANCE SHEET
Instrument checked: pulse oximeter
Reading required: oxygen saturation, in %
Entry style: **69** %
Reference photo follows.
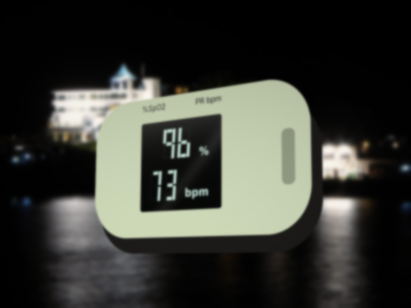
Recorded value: **96** %
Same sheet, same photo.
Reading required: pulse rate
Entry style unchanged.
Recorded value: **73** bpm
